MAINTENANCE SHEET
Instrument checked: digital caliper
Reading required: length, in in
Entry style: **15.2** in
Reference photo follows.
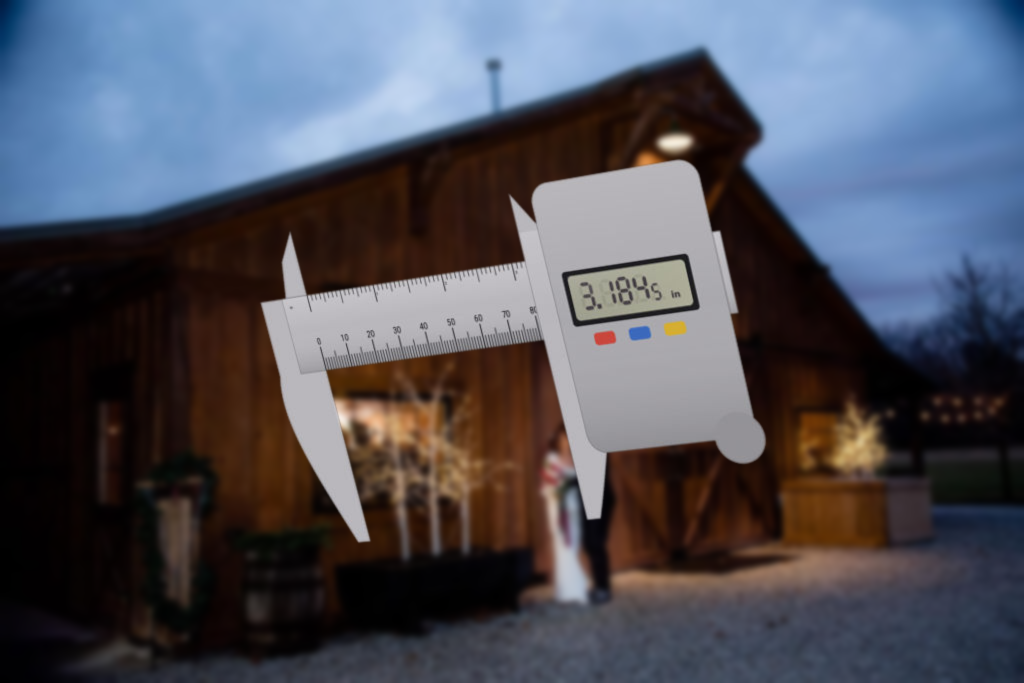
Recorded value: **3.1845** in
